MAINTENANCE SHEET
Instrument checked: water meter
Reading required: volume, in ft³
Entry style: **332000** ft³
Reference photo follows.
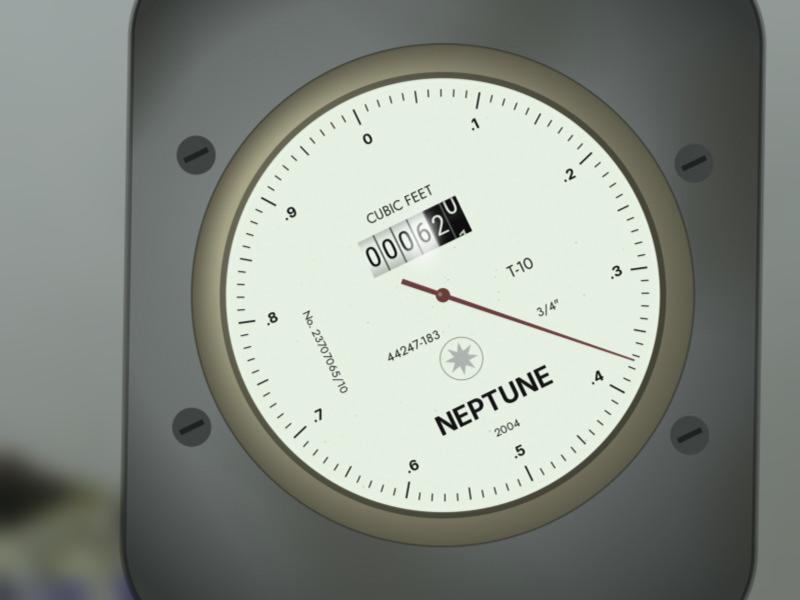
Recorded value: **620.37** ft³
